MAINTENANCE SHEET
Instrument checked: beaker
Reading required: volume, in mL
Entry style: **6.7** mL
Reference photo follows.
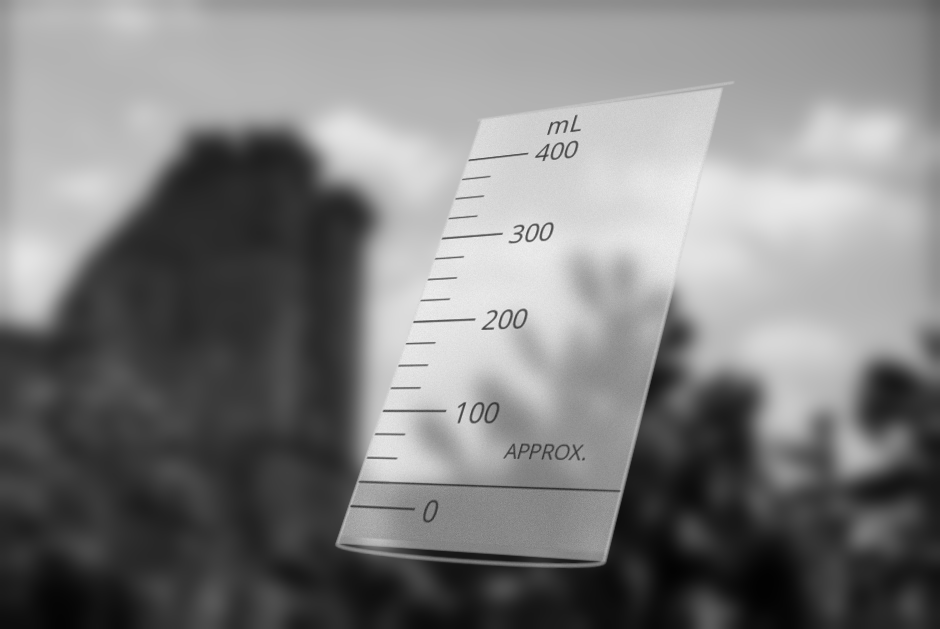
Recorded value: **25** mL
